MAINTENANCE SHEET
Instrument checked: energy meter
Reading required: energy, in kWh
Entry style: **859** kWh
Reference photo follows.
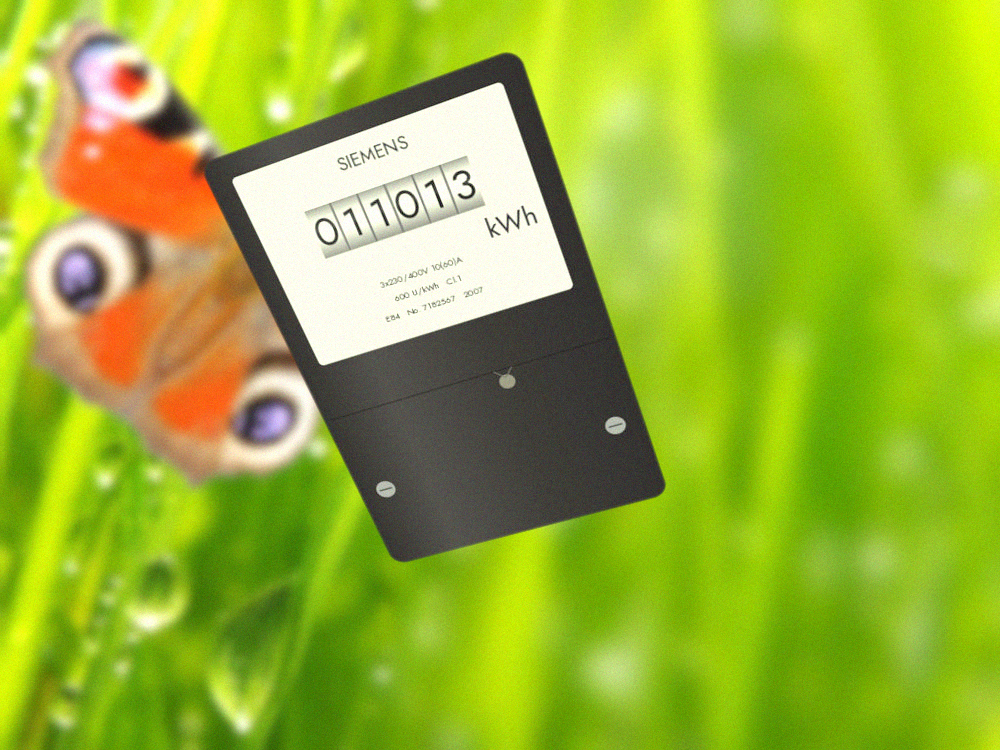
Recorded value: **11013** kWh
